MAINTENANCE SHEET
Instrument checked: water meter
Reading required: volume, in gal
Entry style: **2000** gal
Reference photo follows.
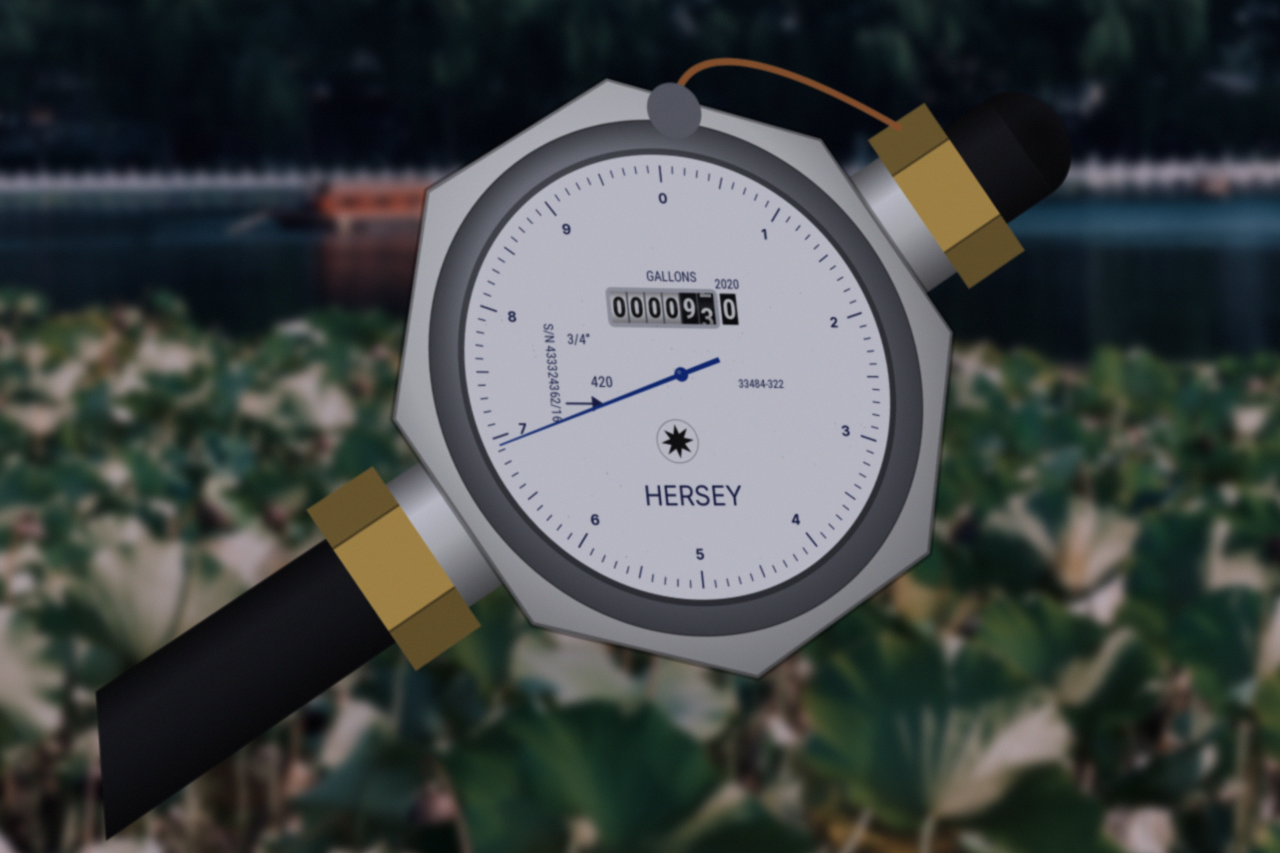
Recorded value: **926.9** gal
